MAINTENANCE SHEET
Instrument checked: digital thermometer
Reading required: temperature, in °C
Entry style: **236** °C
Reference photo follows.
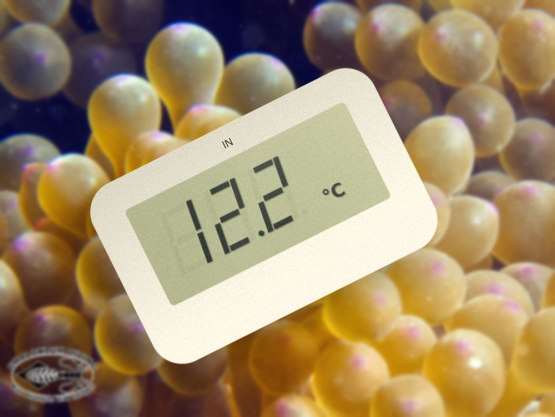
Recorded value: **12.2** °C
